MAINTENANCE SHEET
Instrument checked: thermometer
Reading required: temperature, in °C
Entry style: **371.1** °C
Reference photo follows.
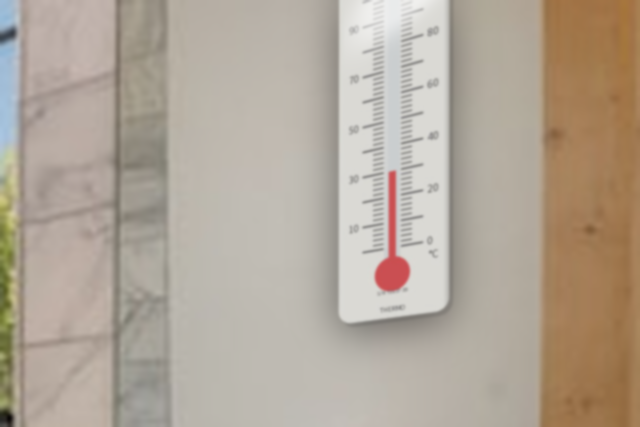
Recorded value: **30** °C
